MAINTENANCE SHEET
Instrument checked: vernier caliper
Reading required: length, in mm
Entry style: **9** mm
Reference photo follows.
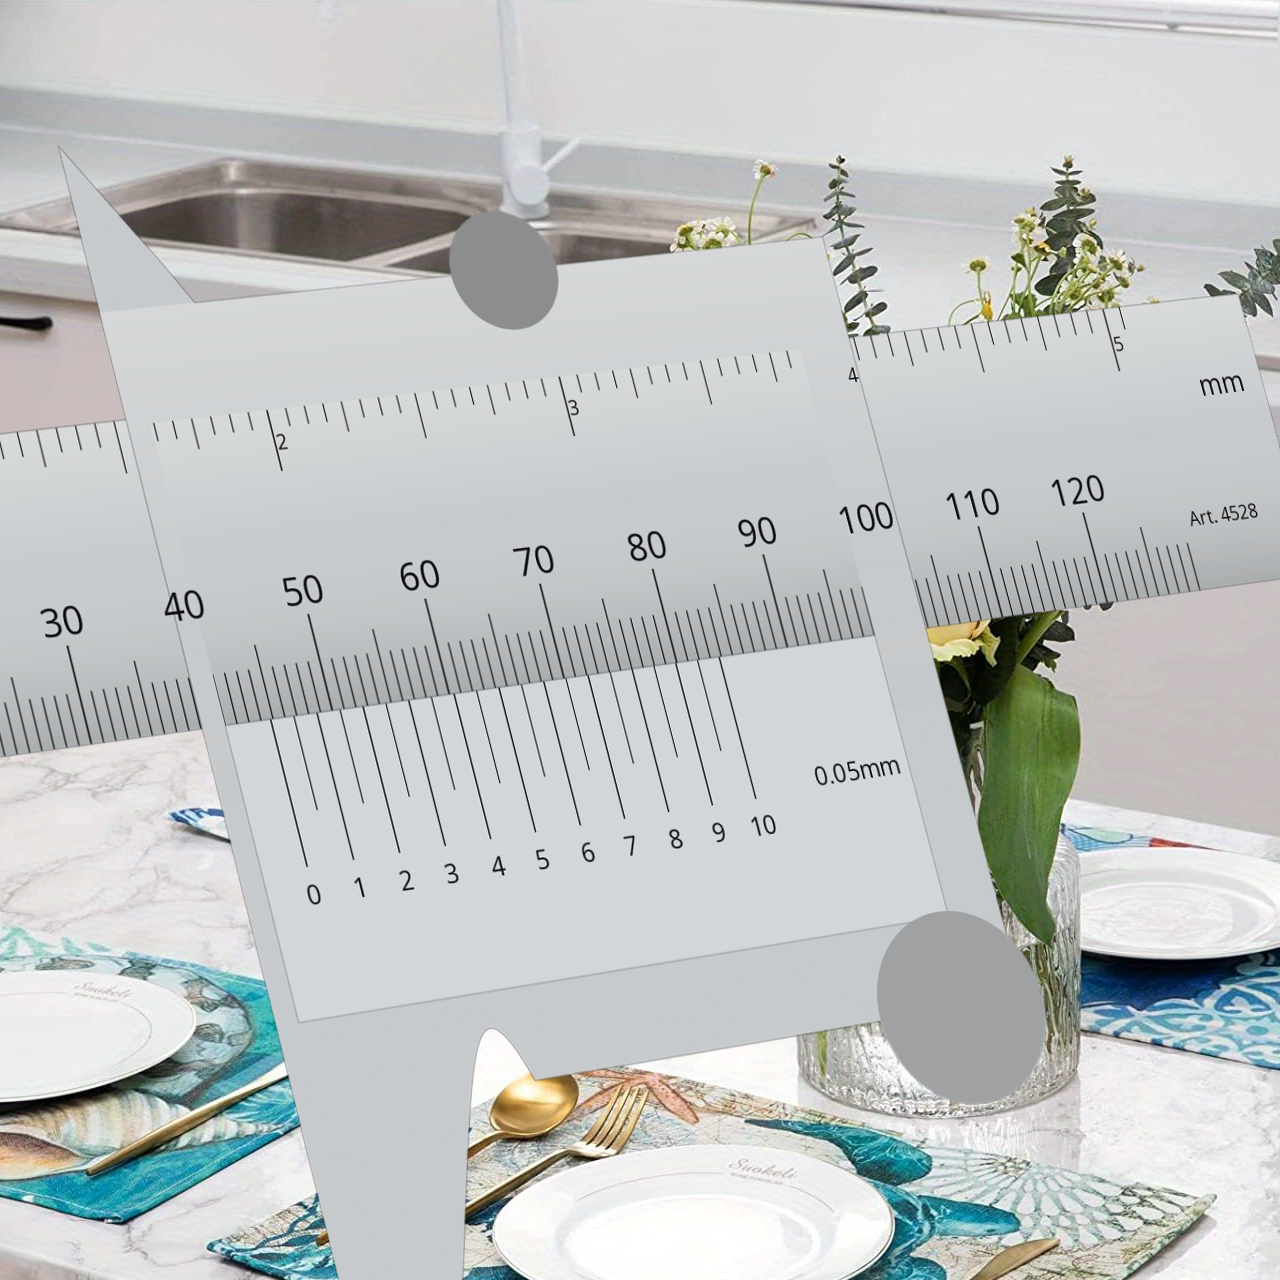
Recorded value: **44.8** mm
